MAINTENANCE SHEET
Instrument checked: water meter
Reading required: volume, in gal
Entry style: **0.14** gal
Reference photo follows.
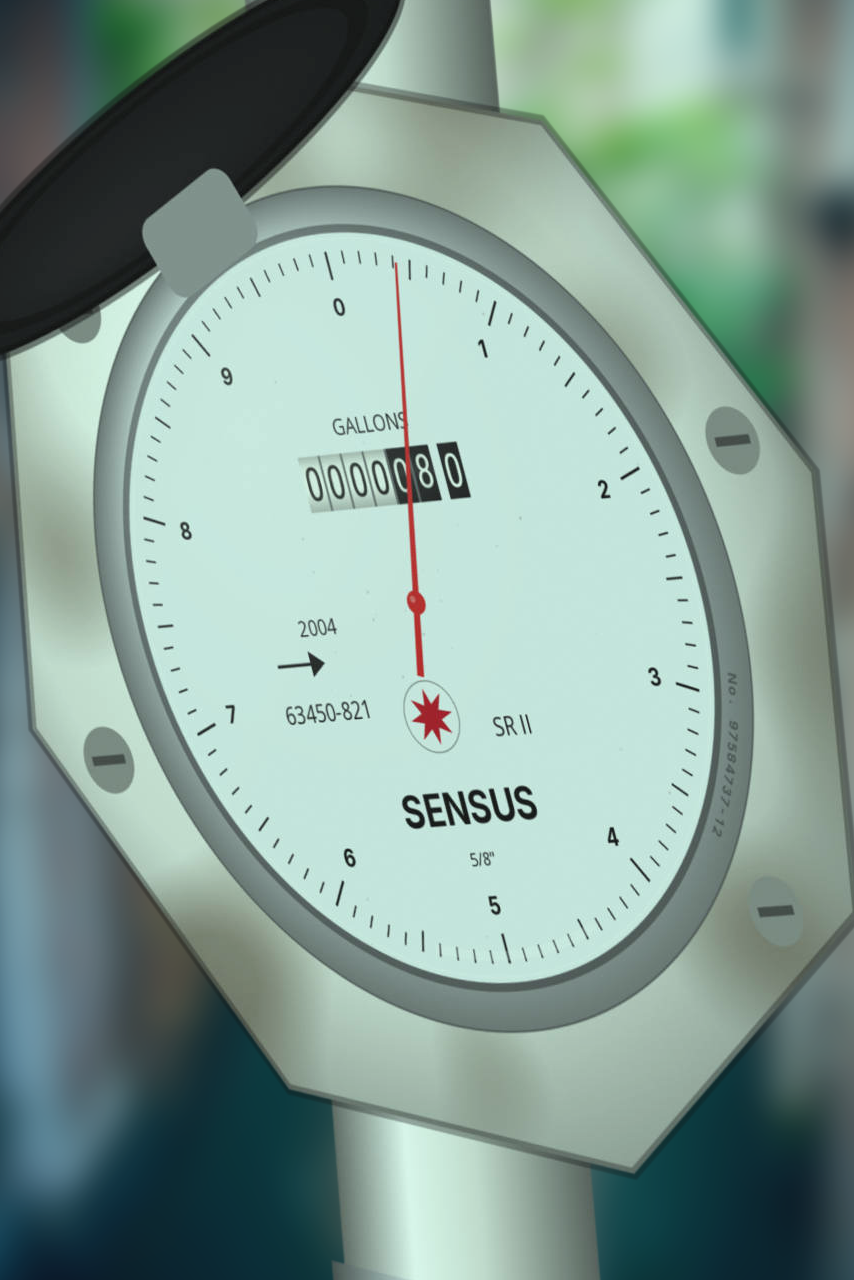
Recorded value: **80.4** gal
